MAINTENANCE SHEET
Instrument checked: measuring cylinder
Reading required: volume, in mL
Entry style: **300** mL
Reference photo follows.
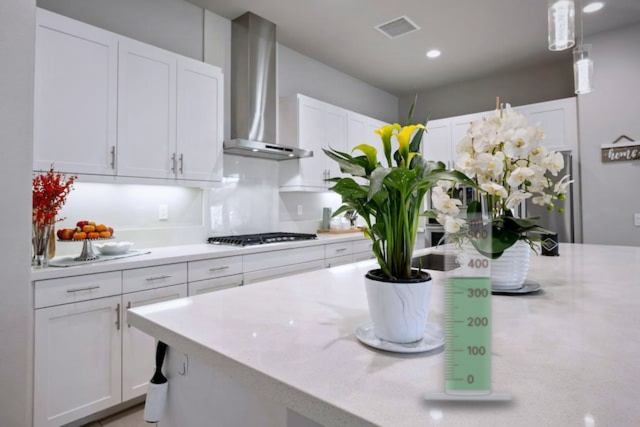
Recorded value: **350** mL
